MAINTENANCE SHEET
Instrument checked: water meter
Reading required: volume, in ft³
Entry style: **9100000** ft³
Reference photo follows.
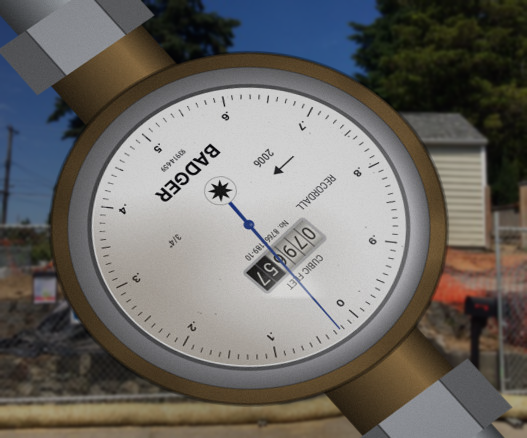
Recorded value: **79657.02** ft³
